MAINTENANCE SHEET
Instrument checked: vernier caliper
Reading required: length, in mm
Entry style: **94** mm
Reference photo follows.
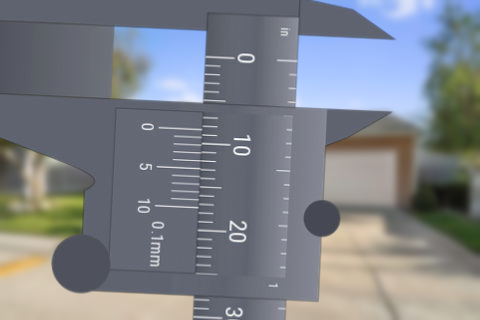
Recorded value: **8.4** mm
